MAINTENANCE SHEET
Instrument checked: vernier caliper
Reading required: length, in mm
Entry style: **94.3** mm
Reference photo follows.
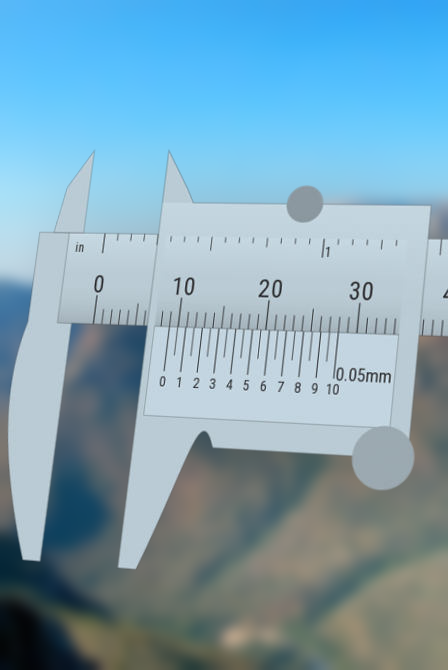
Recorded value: **9.0** mm
